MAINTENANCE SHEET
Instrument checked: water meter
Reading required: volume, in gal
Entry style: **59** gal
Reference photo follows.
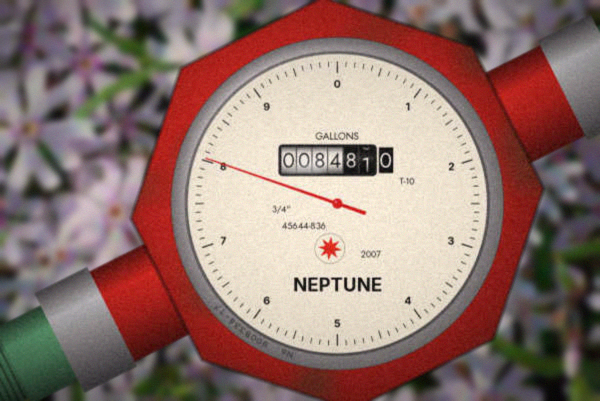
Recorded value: **84808.0** gal
